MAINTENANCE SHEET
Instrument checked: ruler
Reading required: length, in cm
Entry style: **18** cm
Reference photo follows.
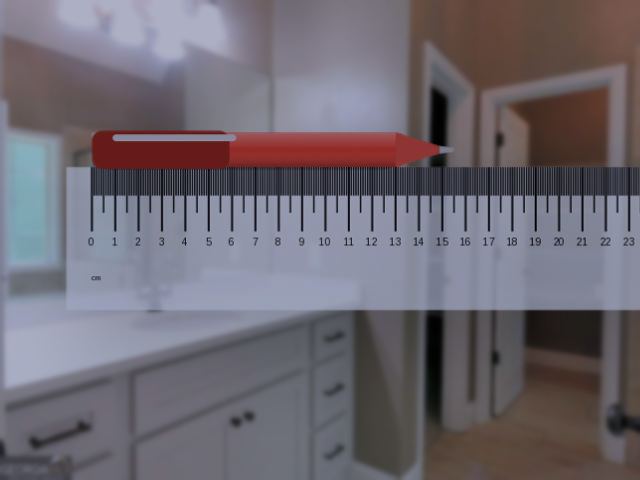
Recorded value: **15.5** cm
